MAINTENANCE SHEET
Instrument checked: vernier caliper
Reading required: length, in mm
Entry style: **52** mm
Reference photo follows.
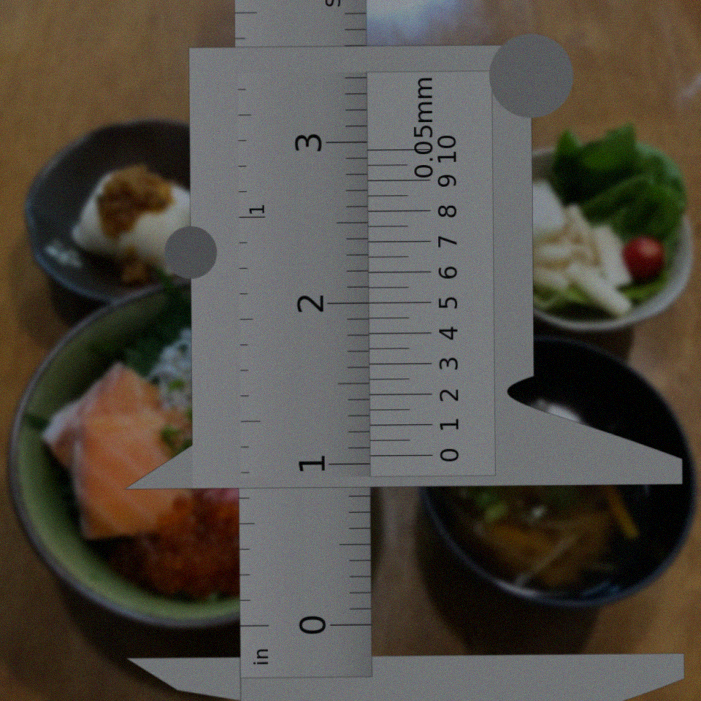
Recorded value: **10.5** mm
